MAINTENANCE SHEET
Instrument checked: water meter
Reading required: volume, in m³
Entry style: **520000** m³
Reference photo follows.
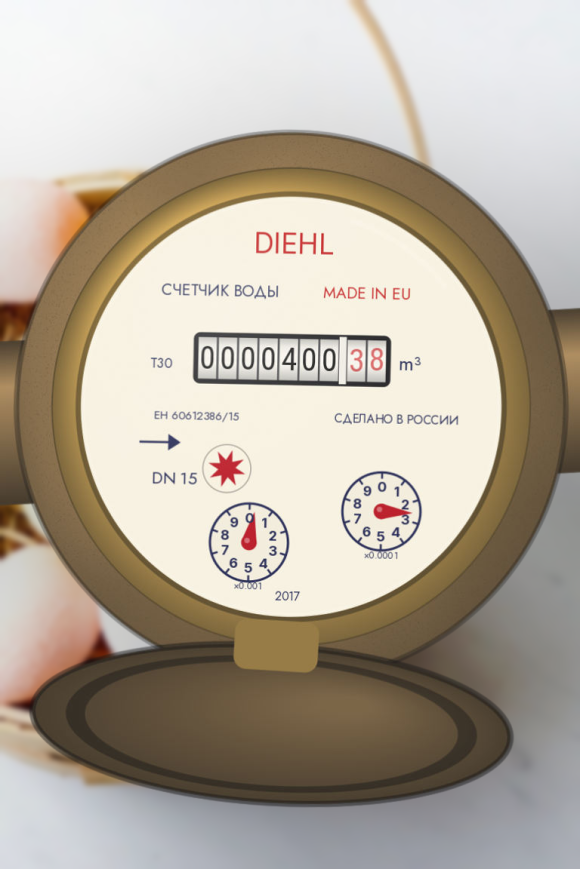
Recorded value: **400.3802** m³
